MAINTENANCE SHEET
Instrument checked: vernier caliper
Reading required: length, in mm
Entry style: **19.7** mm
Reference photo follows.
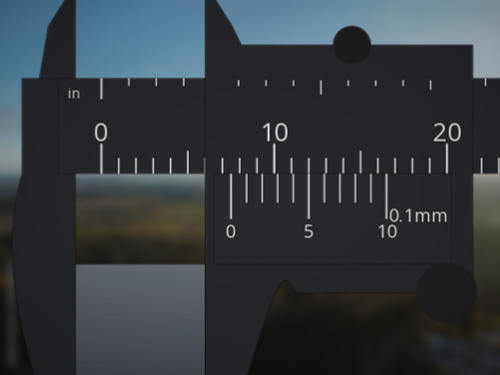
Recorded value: **7.5** mm
